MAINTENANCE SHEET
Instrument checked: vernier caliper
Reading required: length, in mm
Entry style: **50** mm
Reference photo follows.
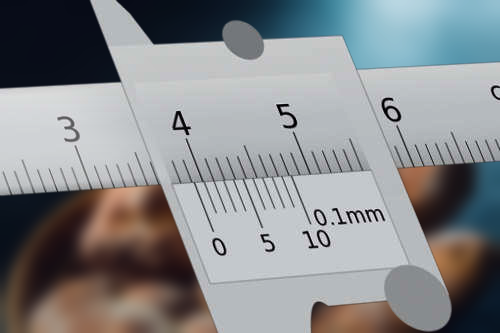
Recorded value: **39.2** mm
